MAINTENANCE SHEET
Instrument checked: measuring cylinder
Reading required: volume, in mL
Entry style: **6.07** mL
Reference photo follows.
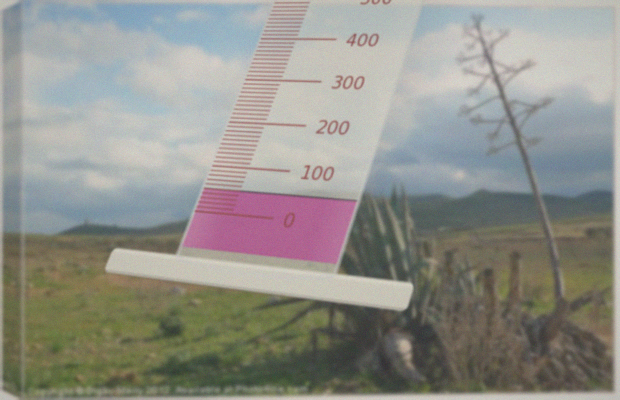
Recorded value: **50** mL
